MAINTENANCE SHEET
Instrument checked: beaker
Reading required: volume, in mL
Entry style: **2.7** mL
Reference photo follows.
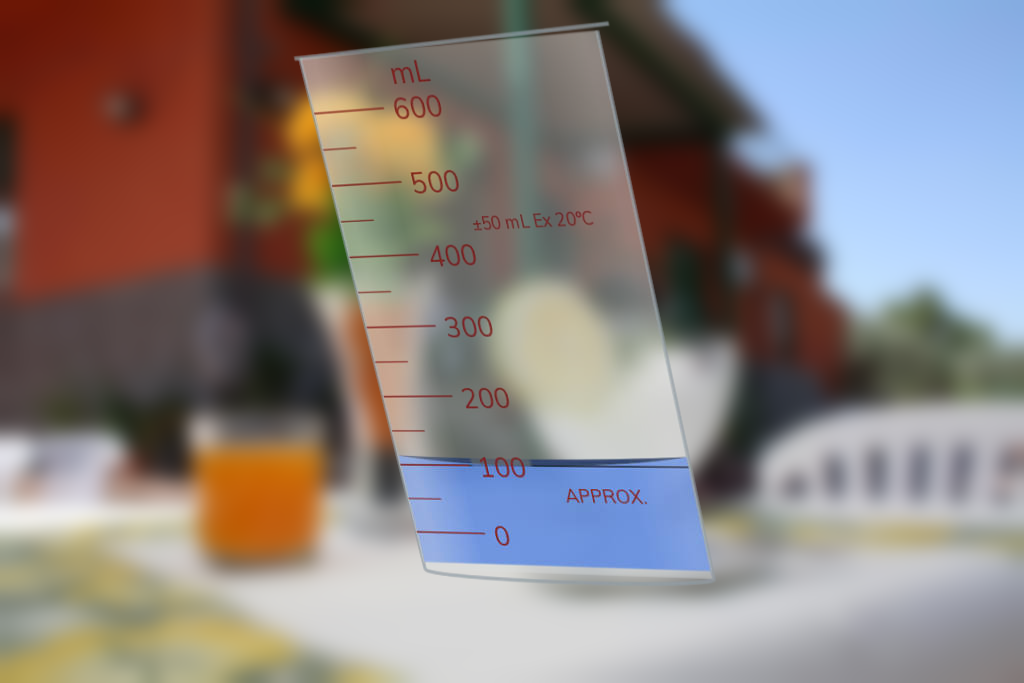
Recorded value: **100** mL
